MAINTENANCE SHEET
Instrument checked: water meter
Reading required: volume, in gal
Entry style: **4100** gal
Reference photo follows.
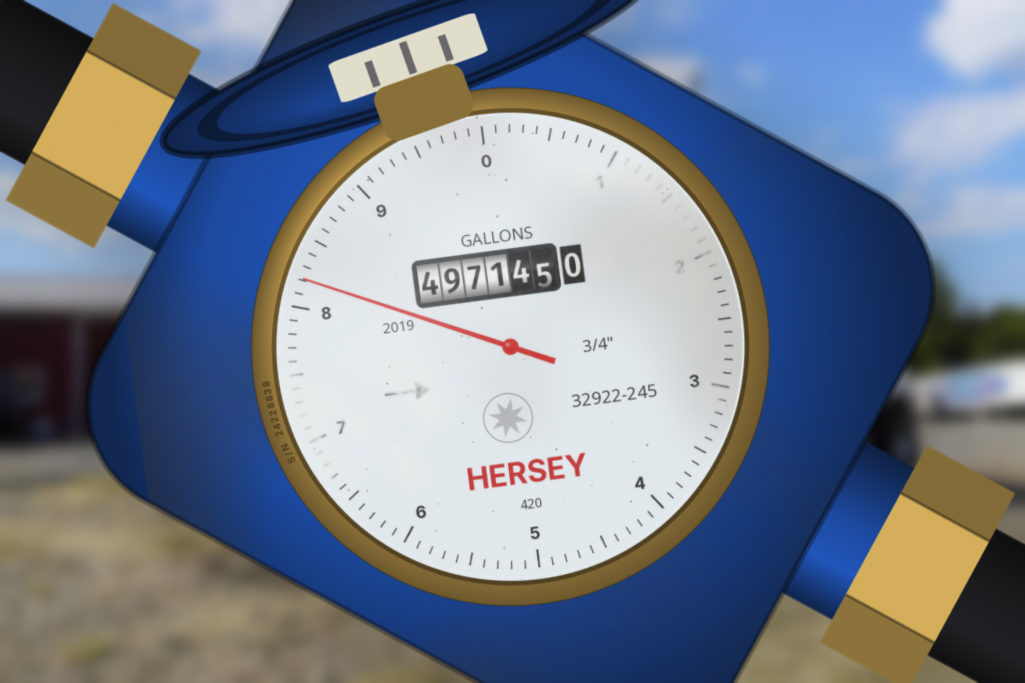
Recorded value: **4971448.2** gal
